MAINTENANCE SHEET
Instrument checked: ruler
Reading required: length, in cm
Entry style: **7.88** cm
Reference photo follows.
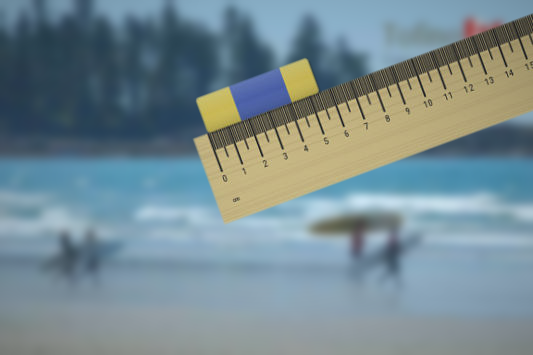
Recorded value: **5.5** cm
